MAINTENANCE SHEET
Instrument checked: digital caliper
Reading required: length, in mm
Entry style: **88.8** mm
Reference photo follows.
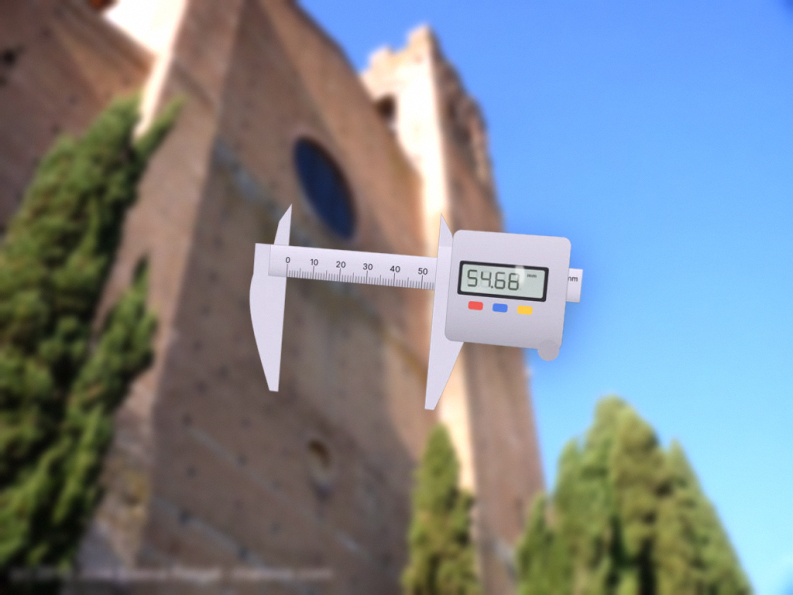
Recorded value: **54.68** mm
